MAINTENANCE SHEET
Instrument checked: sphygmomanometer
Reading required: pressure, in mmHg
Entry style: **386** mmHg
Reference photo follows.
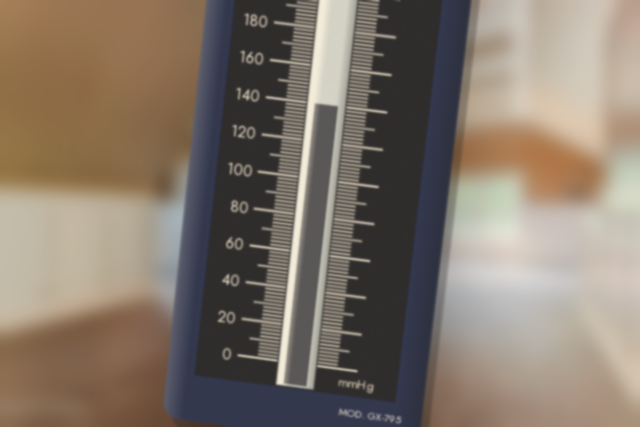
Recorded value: **140** mmHg
